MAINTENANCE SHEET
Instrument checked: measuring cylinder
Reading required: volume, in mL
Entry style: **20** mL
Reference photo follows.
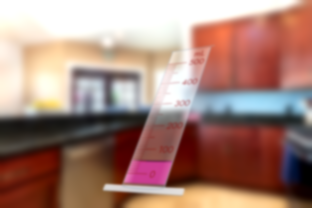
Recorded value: **50** mL
